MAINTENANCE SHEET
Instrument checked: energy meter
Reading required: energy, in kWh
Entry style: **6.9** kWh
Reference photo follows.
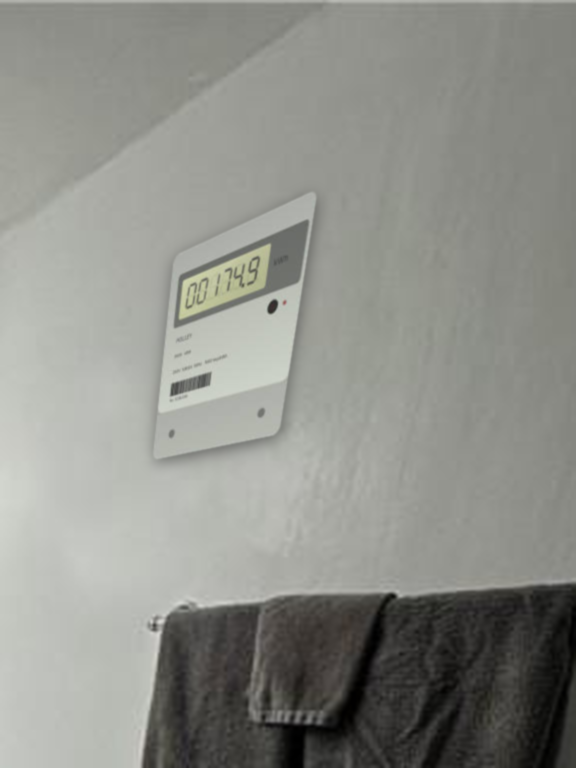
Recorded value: **174.9** kWh
